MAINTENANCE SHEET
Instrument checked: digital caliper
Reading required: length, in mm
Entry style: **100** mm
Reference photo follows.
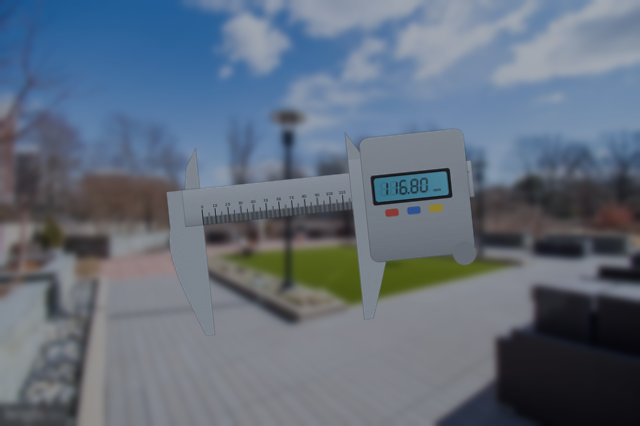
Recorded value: **116.80** mm
